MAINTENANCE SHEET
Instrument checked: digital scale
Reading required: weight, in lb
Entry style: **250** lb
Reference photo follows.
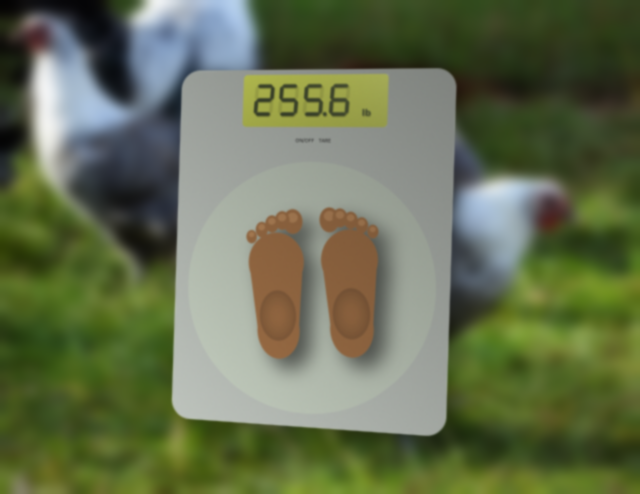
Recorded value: **255.6** lb
